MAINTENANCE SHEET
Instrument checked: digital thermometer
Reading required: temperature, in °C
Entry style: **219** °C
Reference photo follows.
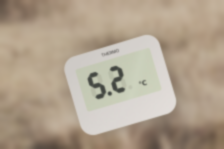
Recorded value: **5.2** °C
